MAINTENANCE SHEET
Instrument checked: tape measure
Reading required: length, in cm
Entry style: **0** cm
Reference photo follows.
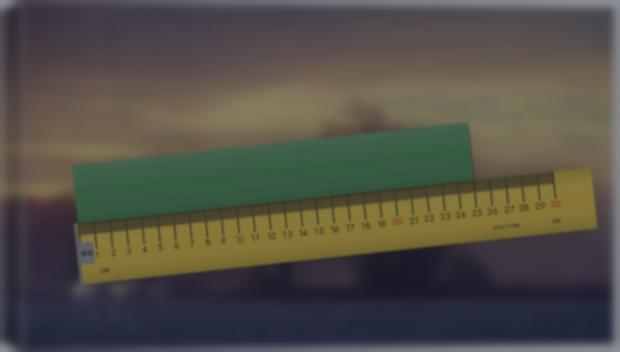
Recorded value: **25** cm
